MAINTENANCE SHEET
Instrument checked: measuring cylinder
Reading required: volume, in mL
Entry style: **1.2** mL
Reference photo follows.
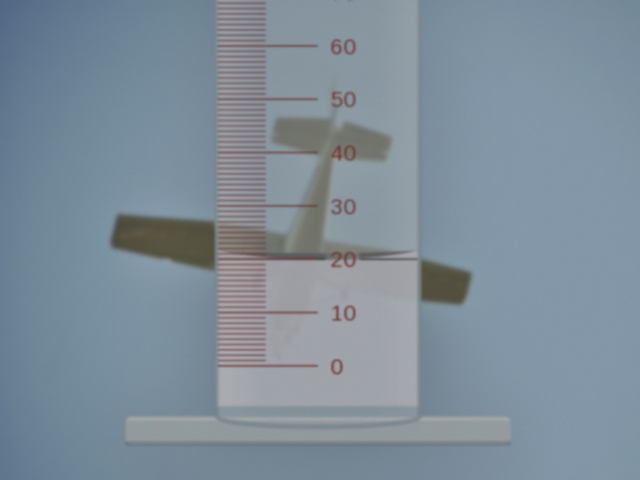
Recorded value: **20** mL
